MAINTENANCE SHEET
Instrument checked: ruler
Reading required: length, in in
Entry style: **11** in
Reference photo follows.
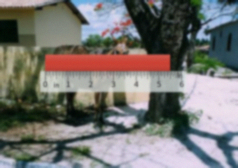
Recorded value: **5.5** in
